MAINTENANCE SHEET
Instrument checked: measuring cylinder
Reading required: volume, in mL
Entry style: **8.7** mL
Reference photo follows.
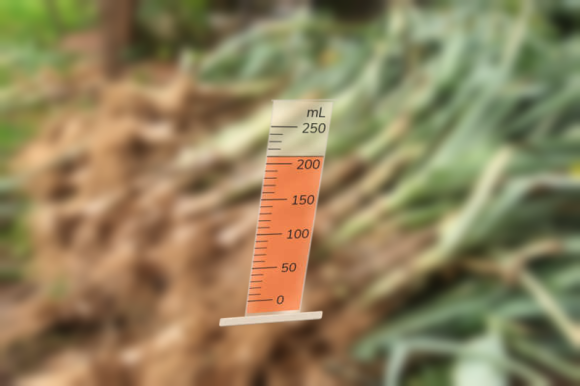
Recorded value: **210** mL
